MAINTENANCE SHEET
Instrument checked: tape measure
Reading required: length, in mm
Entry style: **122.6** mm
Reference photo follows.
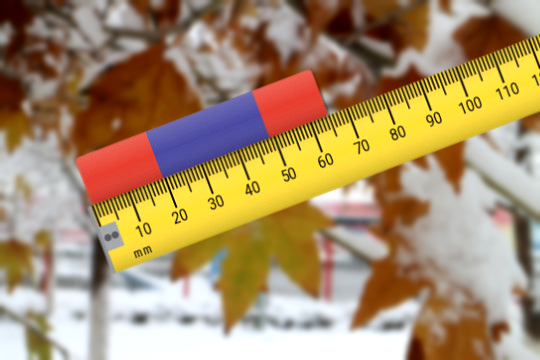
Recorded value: **65** mm
